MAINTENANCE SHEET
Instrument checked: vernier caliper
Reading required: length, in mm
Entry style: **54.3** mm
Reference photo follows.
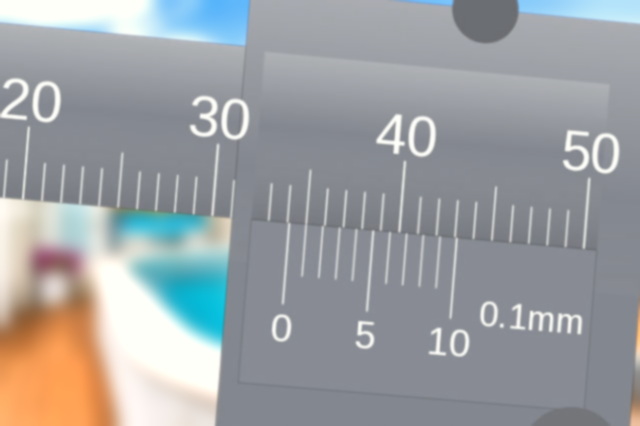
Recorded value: **34.1** mm
